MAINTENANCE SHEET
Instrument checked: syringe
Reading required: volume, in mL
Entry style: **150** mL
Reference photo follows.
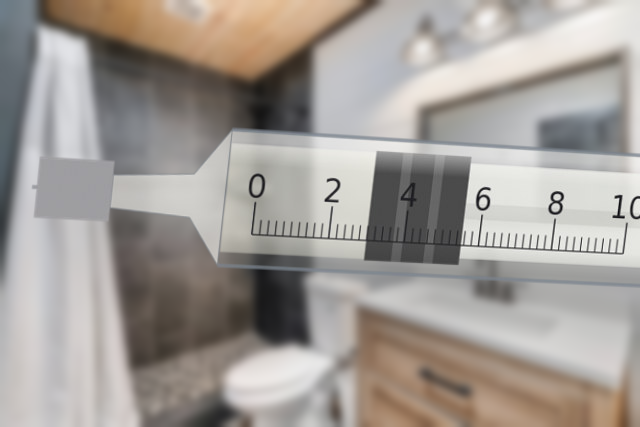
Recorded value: **3** mL
